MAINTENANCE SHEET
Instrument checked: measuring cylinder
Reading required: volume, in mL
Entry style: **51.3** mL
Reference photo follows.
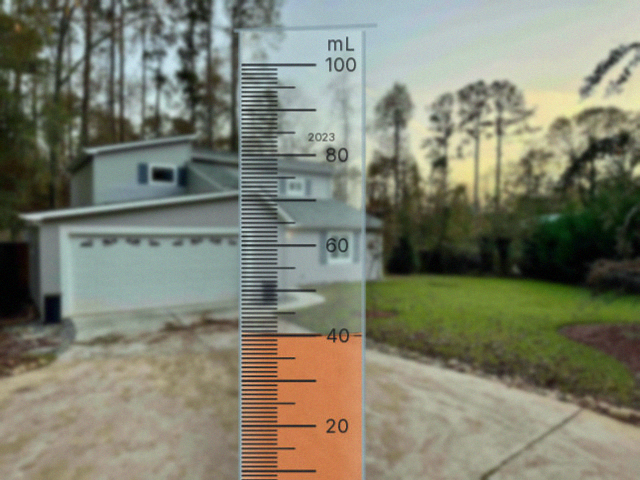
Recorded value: **40** mL
